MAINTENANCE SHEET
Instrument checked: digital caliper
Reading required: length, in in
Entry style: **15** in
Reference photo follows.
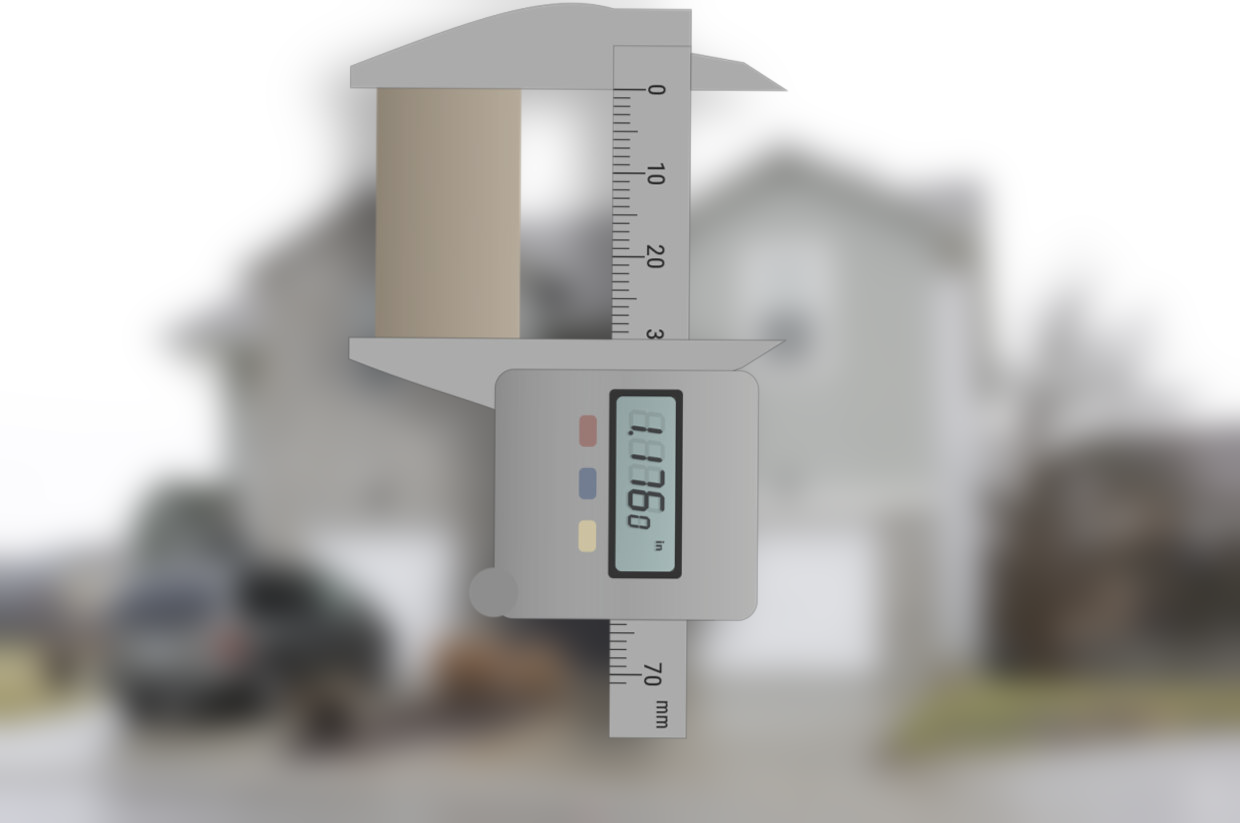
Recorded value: **1.1760** in
